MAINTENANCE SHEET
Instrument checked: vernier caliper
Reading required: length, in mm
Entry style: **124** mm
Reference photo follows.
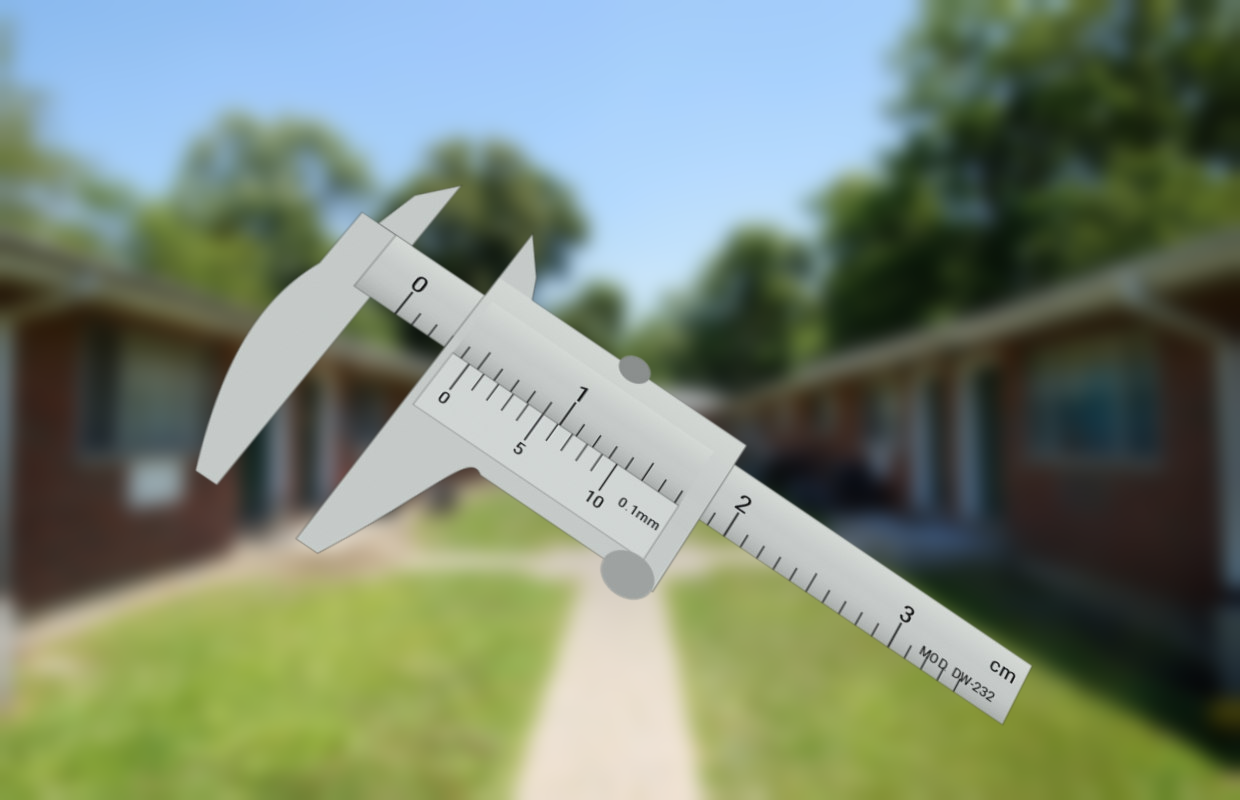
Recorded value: **4.5** mm
